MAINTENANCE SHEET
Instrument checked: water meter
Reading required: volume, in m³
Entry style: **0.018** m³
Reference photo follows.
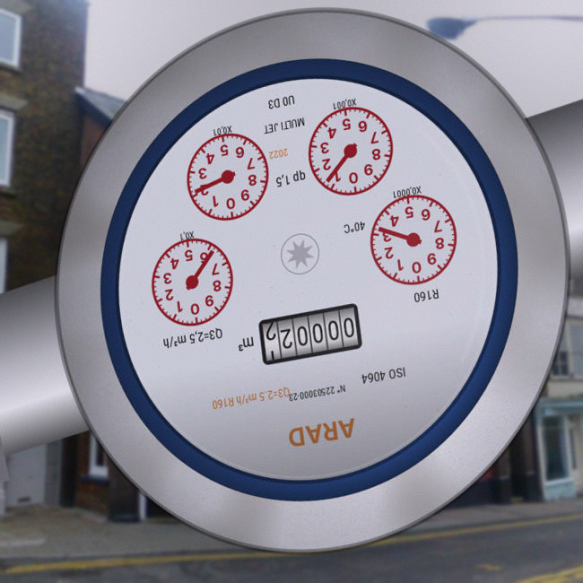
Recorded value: **21.6213** m³
